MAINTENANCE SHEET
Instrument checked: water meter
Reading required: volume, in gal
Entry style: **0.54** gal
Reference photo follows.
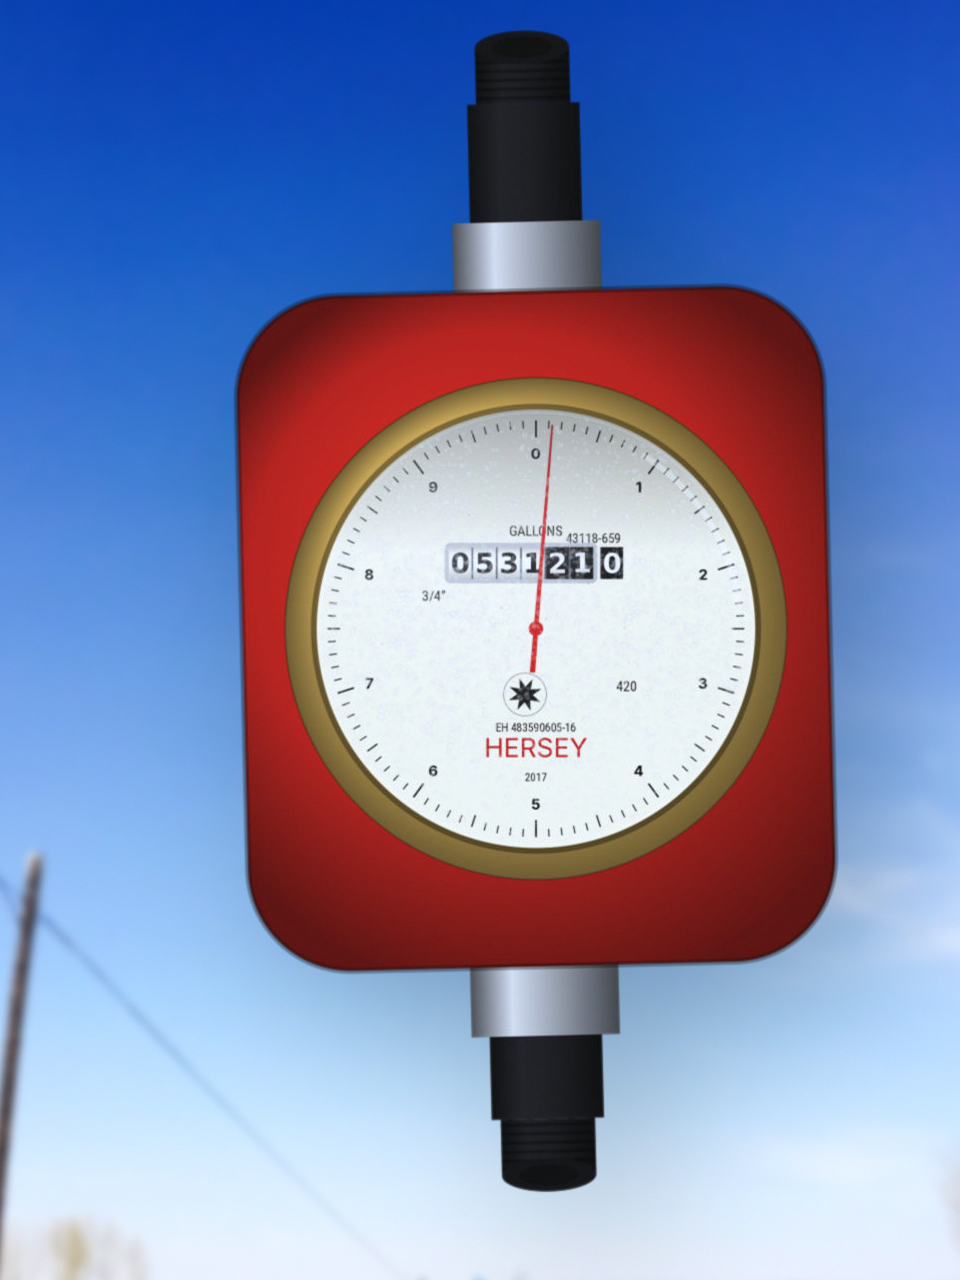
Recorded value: **531210.1** gal
